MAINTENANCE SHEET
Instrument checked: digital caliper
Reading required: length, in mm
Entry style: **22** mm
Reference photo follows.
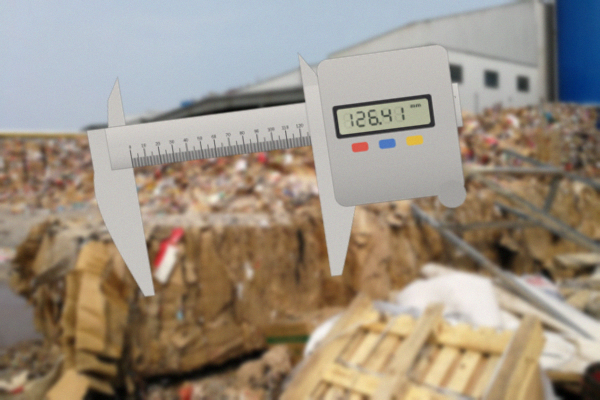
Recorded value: **126.41** mm
